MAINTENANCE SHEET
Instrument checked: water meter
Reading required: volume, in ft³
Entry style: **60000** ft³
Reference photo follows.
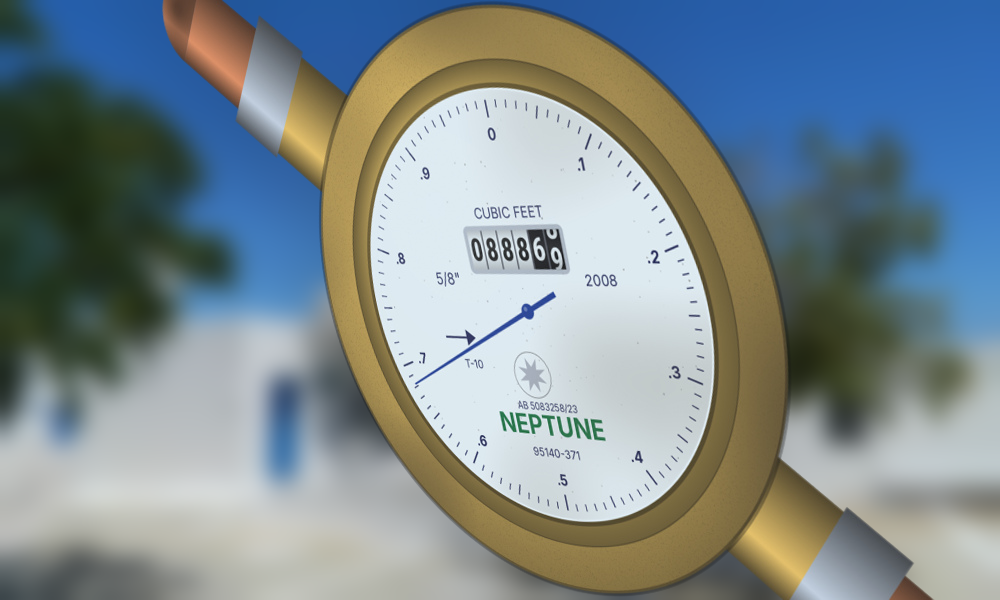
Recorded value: **88868.68** ft³
